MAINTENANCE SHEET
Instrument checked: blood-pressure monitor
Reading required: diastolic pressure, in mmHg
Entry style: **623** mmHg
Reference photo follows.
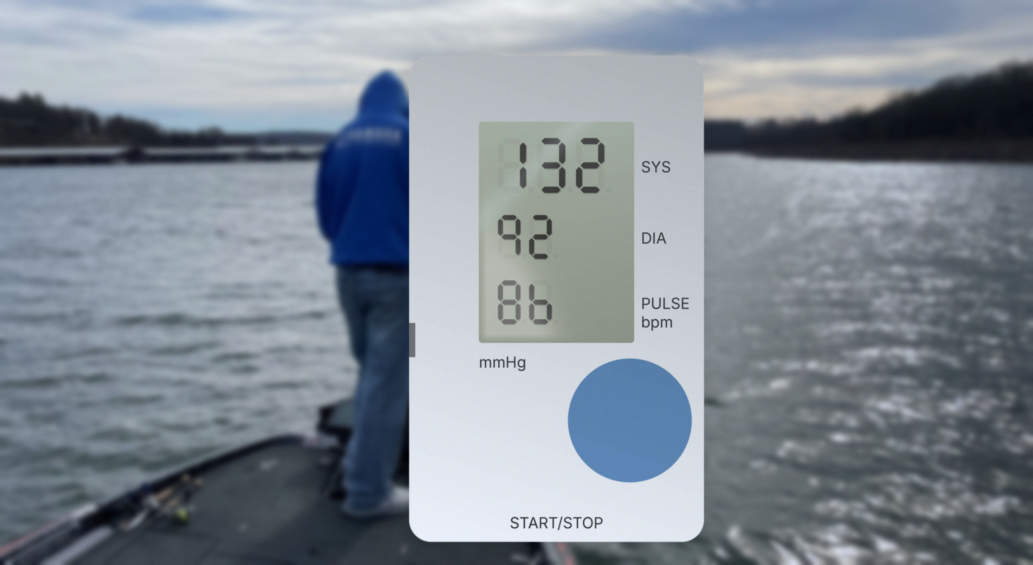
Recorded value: **92** mmHg
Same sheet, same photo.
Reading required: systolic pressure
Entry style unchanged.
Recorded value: **132** mmHg
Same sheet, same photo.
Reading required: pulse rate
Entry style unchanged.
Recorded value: **86** bpm
